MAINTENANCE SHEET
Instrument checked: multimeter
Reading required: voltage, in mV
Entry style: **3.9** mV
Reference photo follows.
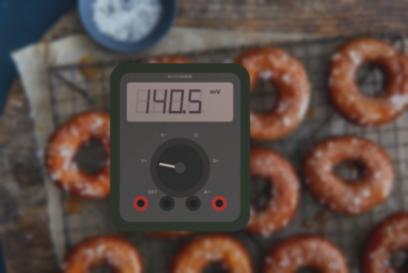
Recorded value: **140.5** mV
